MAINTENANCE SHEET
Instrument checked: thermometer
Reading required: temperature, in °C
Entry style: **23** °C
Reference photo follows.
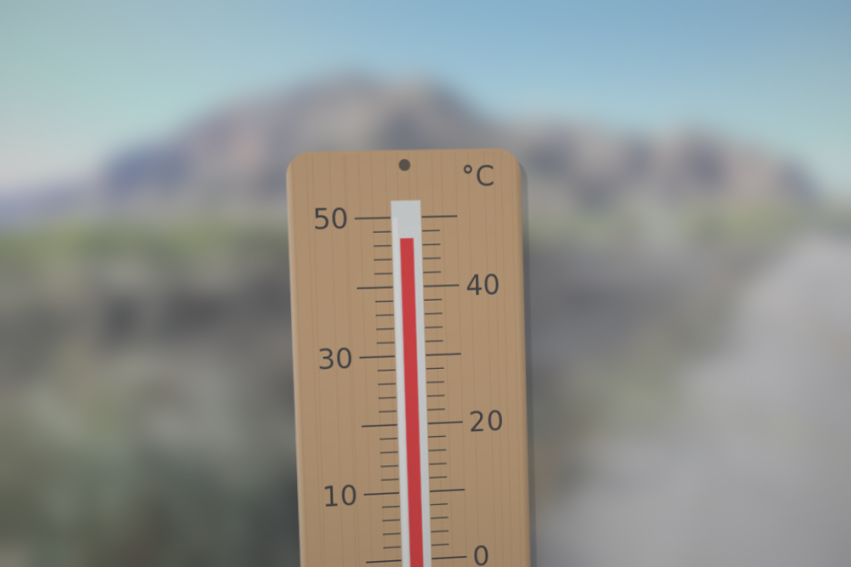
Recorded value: **47** °C
